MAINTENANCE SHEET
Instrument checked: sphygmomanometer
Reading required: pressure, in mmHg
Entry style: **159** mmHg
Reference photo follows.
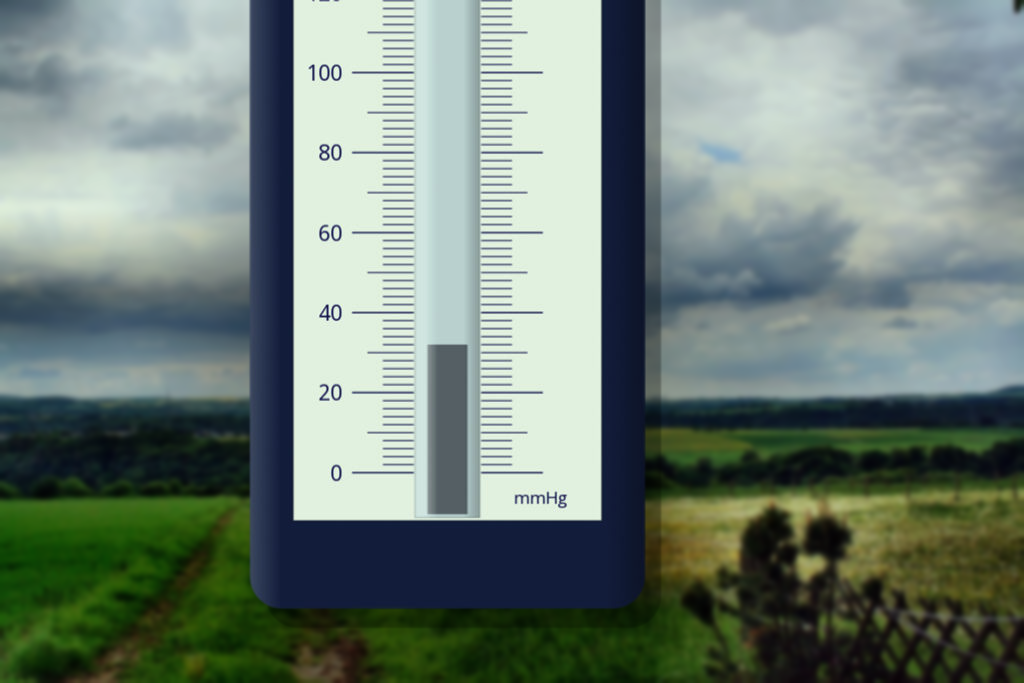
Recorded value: **32** mmHg
